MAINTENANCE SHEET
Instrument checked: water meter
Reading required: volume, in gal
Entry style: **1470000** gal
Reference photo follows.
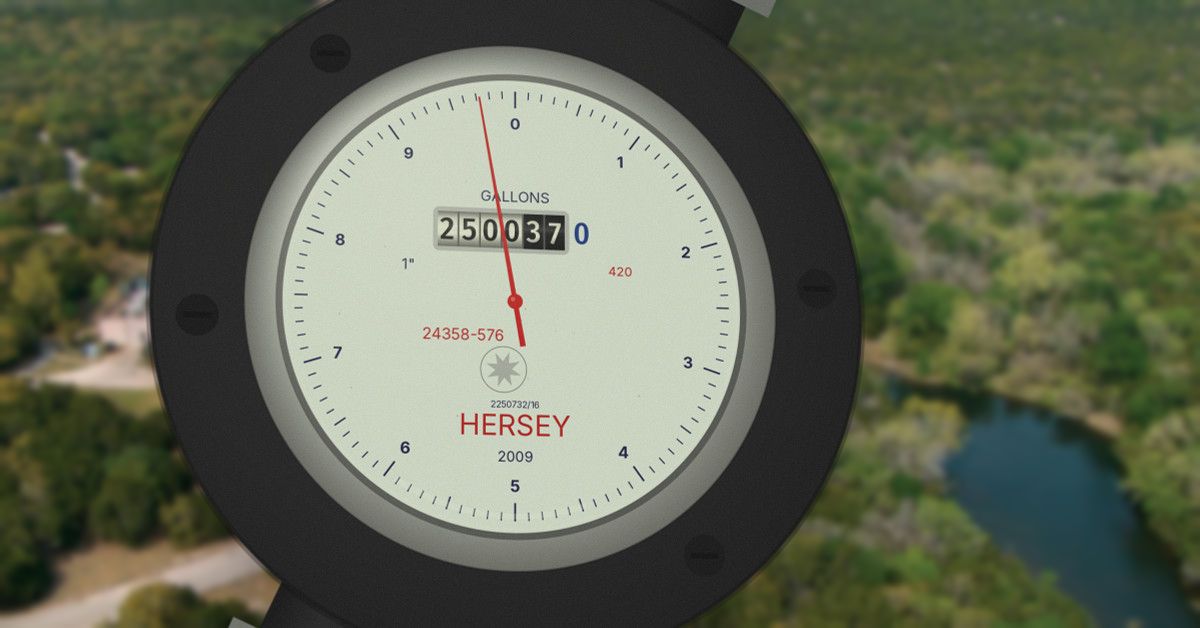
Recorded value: **2500369.7** gal
